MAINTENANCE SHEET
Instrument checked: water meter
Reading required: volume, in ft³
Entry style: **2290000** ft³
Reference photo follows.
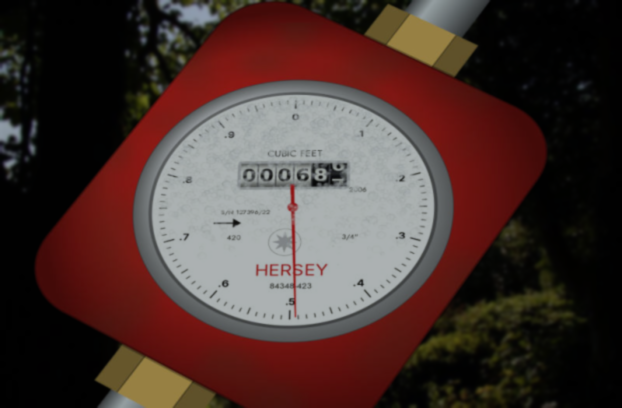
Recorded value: **686.49** ft³
